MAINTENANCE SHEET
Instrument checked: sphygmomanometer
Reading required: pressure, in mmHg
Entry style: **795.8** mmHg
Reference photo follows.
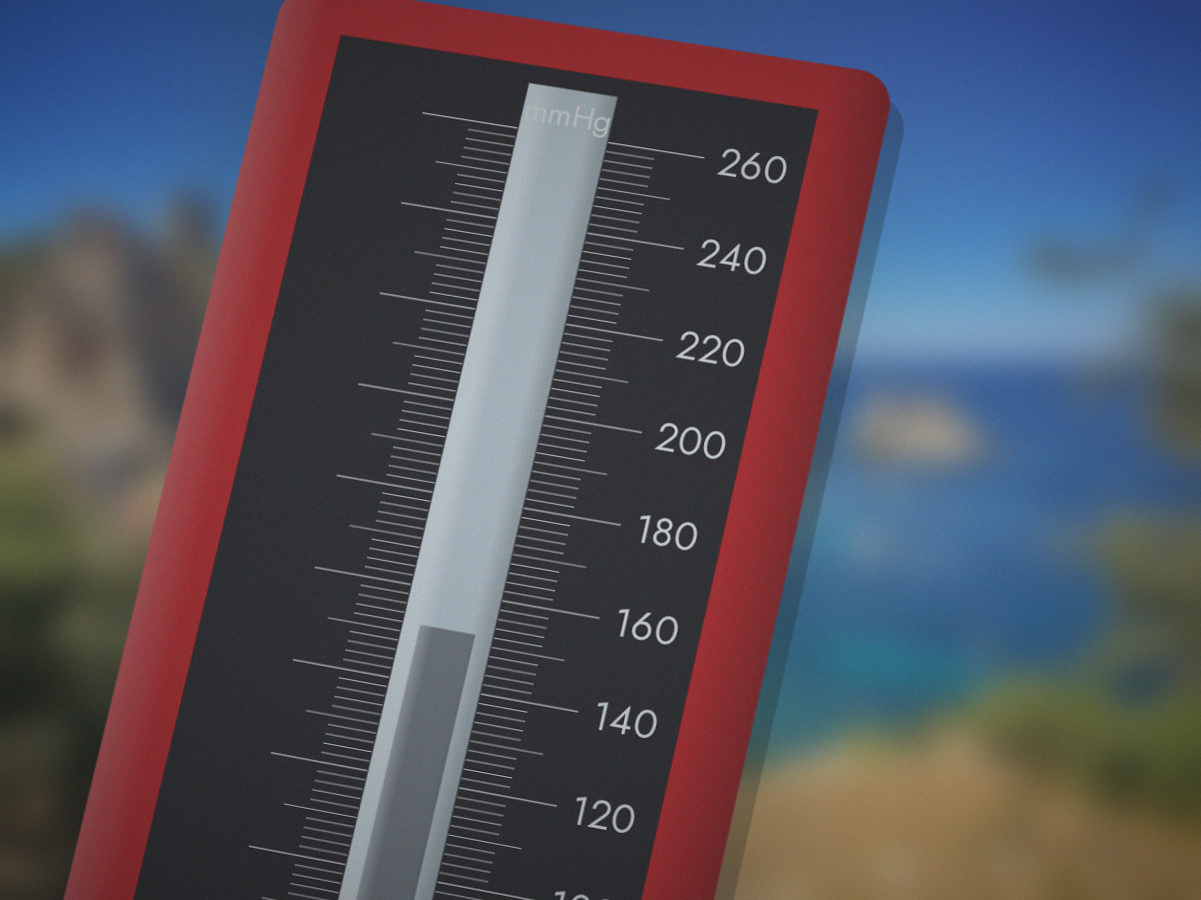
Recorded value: **152** mmHg
